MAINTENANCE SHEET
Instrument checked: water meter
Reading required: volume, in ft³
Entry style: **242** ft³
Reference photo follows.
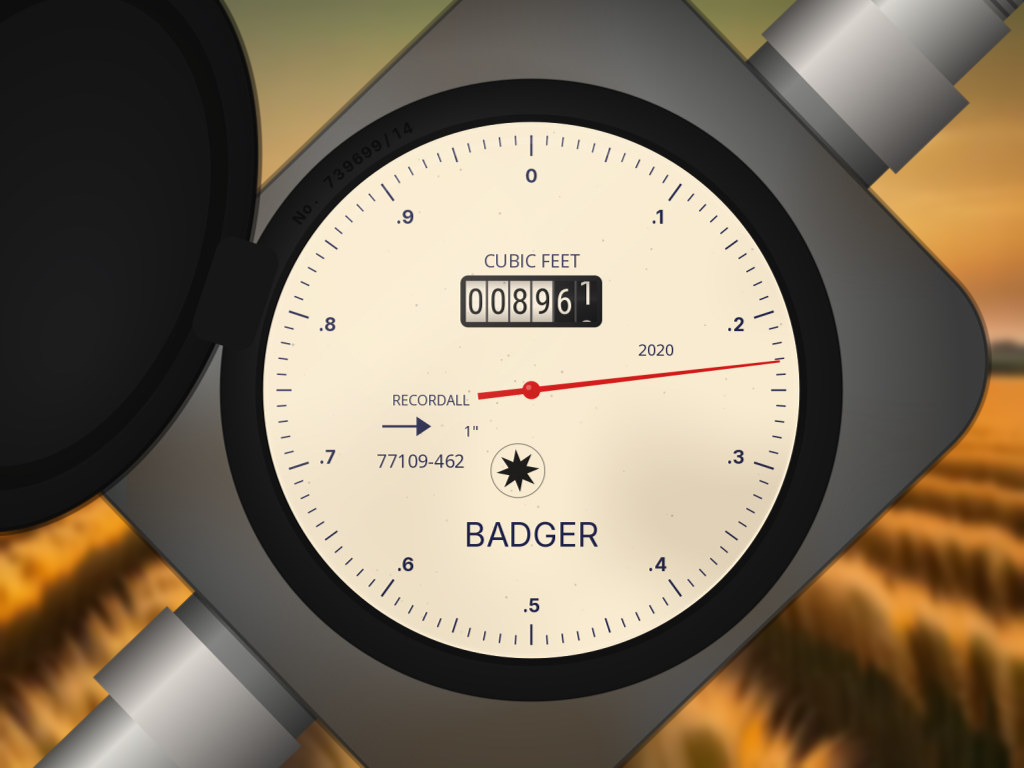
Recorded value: **8961.23** ft³
